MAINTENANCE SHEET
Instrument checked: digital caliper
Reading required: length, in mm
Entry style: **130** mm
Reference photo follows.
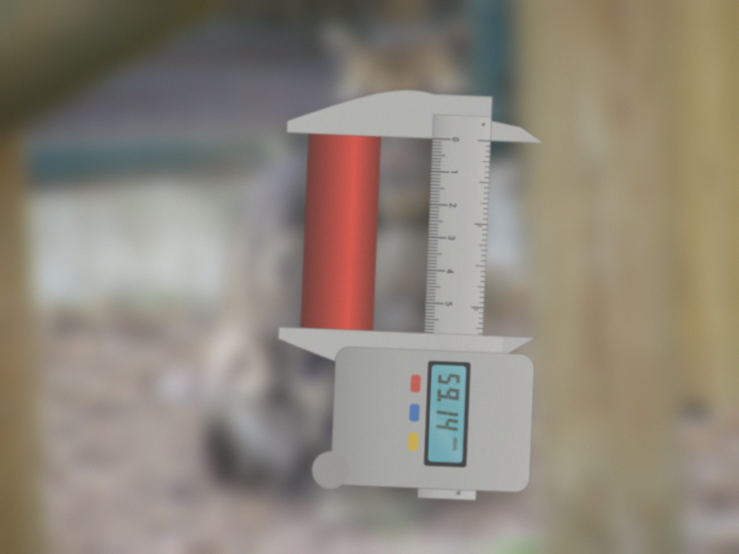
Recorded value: **59.14** mm
